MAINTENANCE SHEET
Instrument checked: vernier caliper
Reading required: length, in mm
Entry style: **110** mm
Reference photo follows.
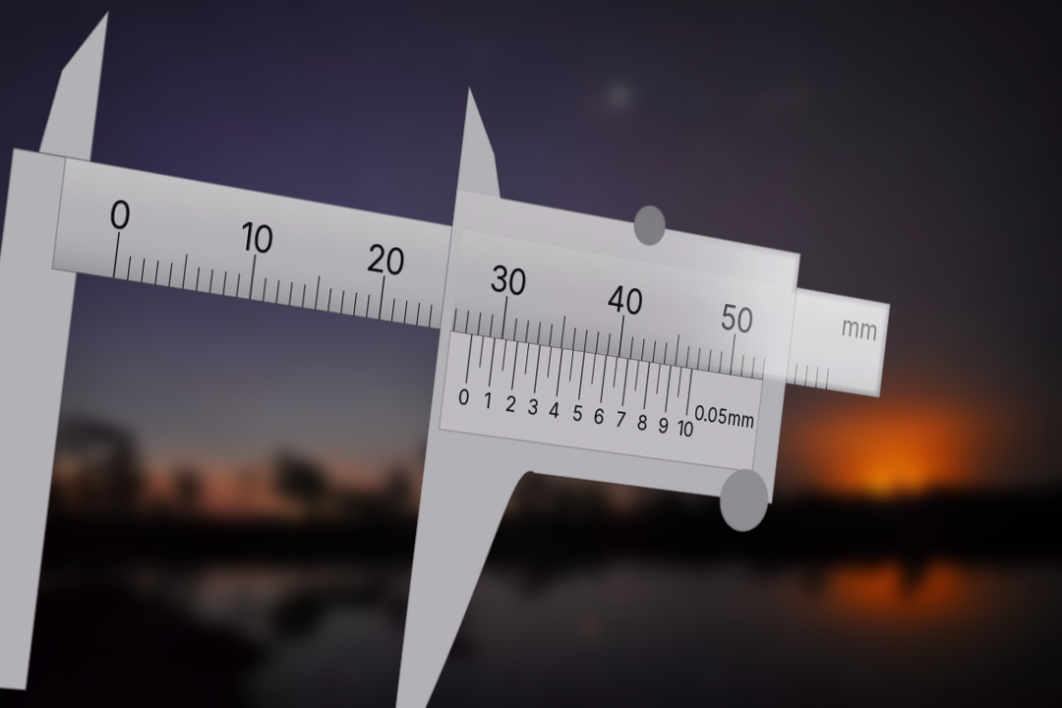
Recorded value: **27.5** mm
